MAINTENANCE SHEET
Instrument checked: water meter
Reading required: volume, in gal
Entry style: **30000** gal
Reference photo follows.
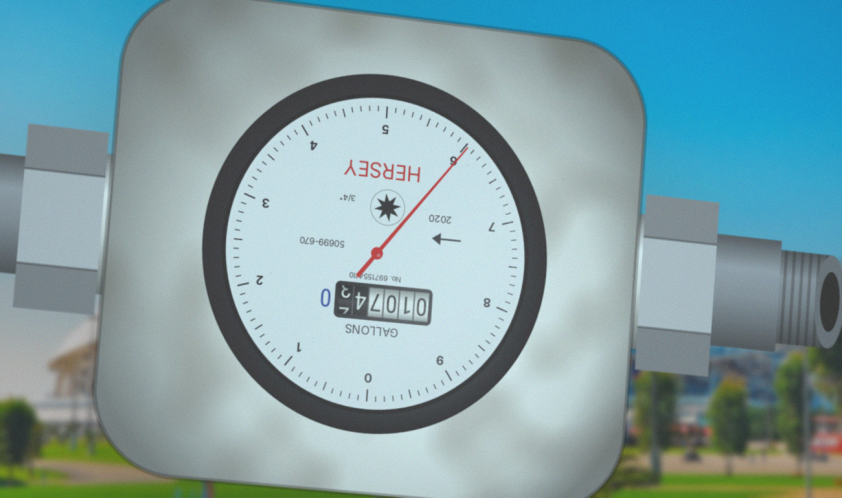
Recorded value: **107426.0** gal
